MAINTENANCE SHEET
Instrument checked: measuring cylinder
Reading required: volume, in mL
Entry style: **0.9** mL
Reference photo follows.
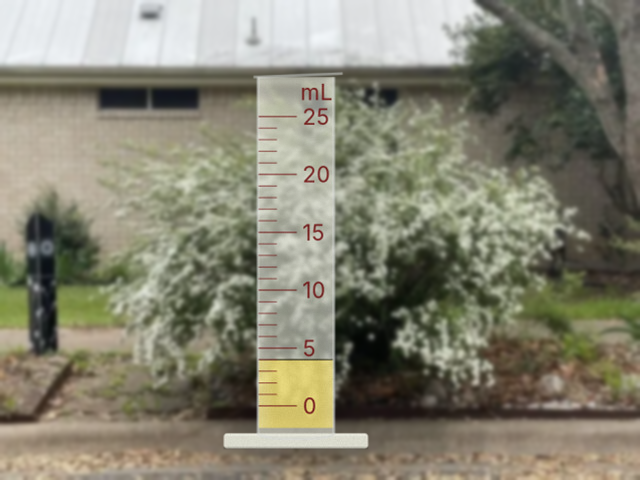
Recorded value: **4** mL
